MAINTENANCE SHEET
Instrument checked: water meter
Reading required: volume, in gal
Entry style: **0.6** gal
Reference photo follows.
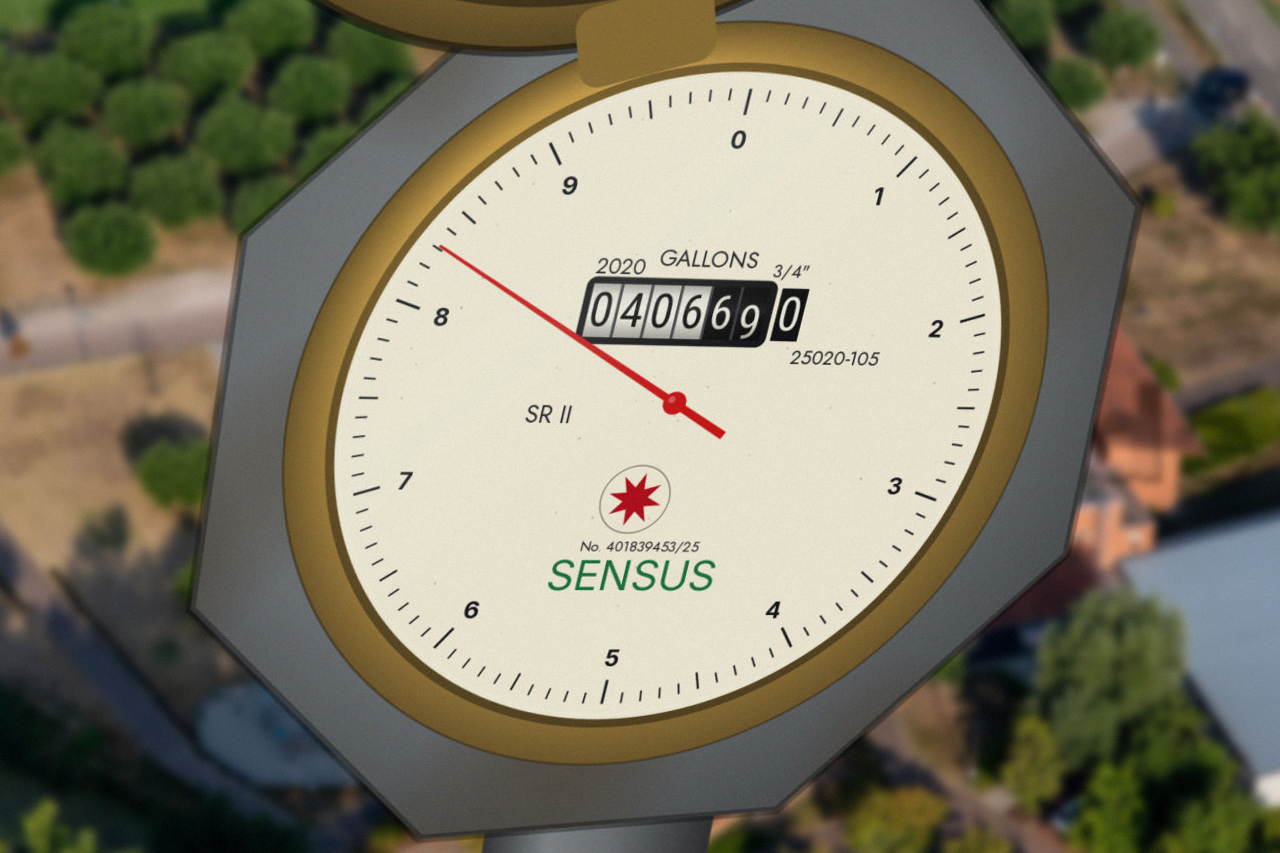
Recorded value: **406688.3** gal
